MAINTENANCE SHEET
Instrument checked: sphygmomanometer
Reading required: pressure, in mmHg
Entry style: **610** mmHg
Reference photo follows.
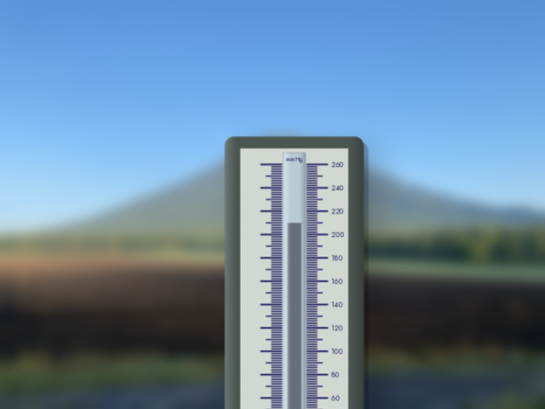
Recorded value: **210** mmHg
